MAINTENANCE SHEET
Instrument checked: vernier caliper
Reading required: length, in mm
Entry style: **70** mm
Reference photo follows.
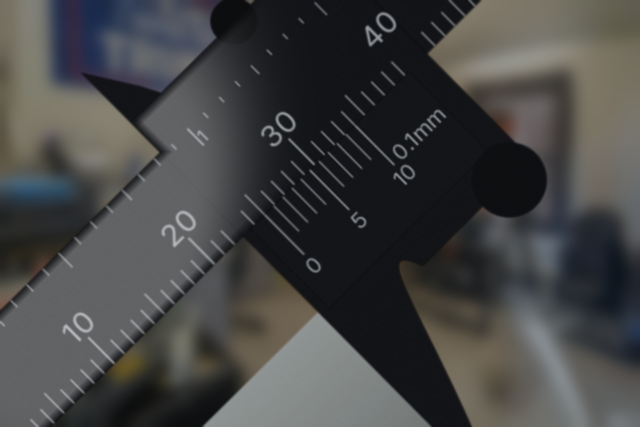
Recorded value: **25.0** mm
